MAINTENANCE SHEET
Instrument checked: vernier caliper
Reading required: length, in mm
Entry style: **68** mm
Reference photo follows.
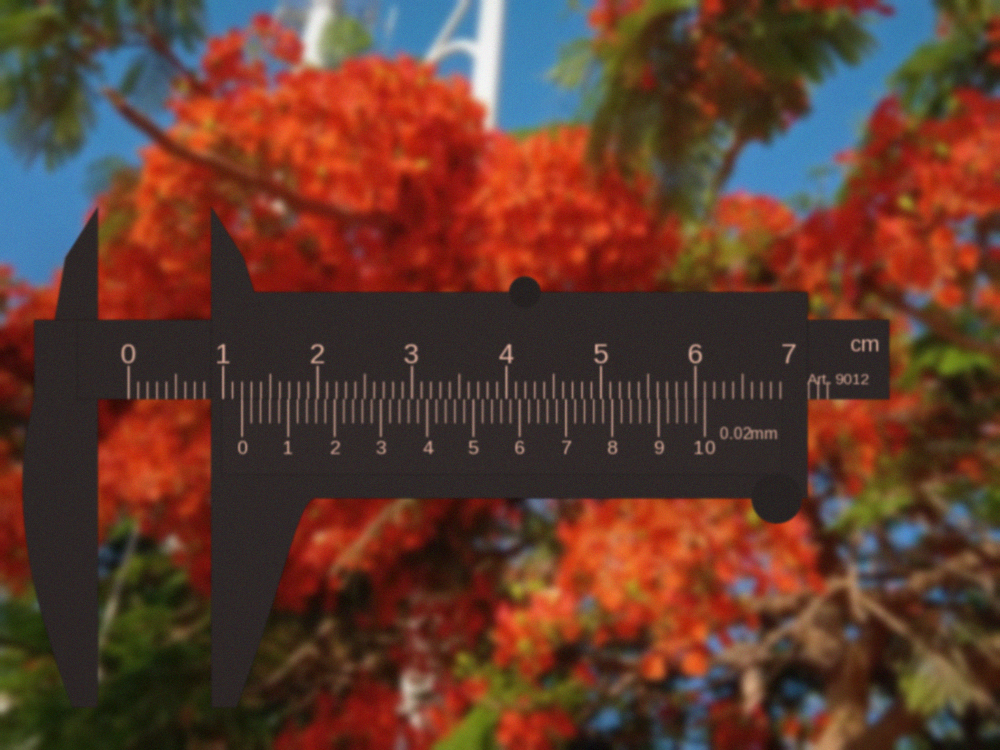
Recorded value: **12.0** mm
